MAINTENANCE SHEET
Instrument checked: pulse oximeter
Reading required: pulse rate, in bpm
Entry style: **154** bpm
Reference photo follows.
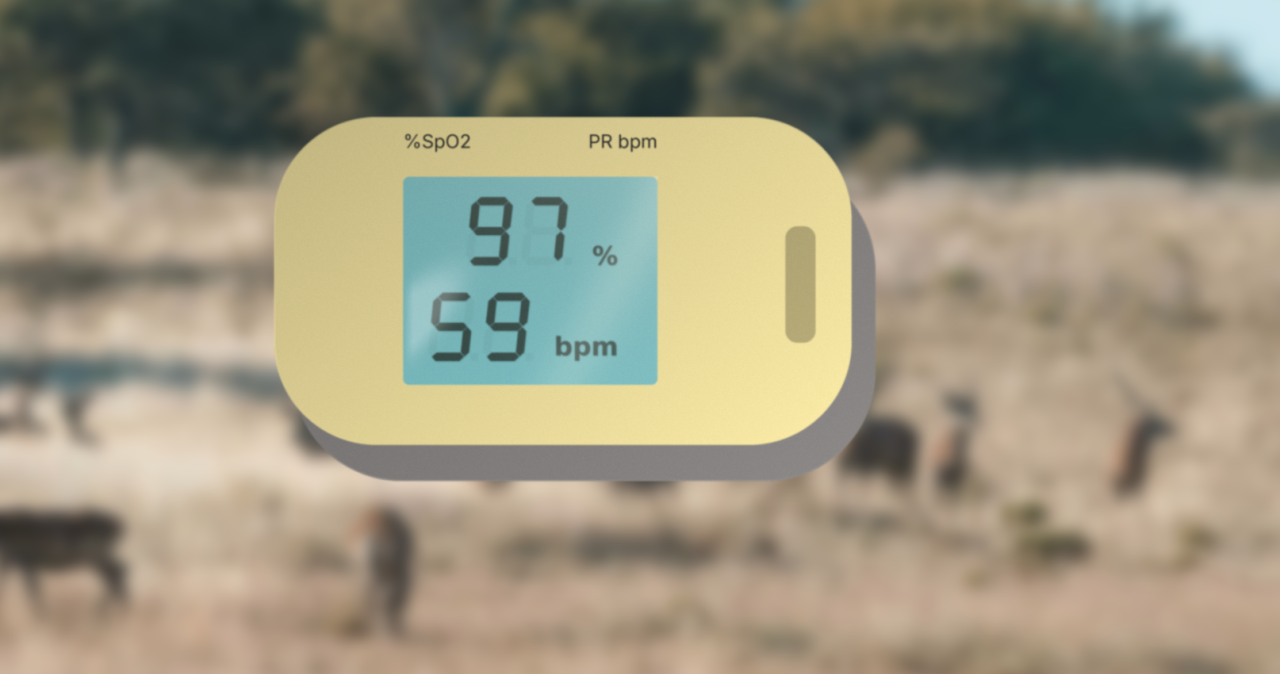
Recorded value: **59** bpm
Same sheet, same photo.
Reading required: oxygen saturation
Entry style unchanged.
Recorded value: **97** %
